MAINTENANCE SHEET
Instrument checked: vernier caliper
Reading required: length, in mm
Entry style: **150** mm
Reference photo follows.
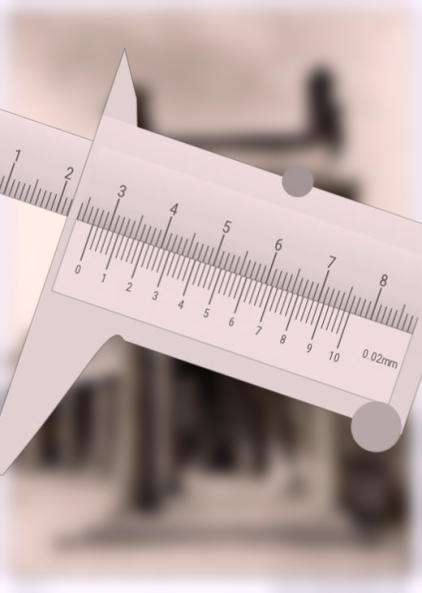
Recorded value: **27.0** mm
